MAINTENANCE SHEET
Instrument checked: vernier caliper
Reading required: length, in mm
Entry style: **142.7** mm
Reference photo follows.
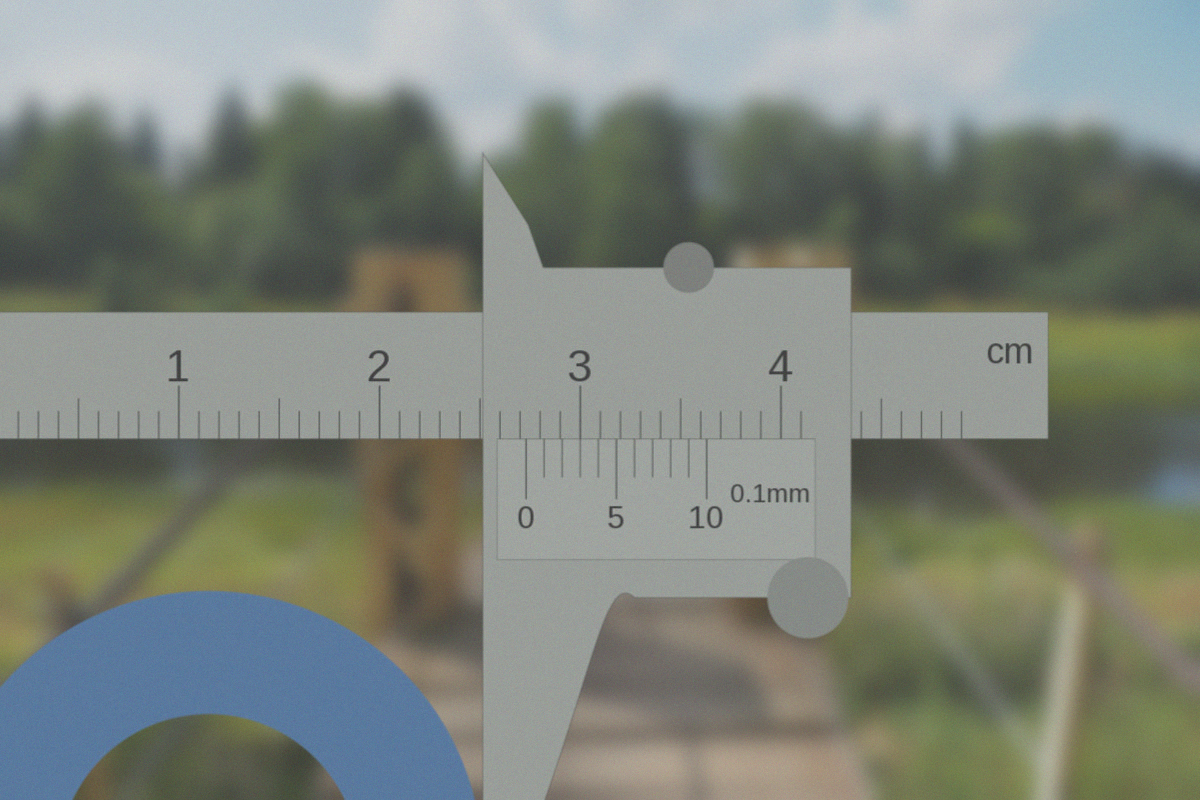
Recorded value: **27.3** mm
